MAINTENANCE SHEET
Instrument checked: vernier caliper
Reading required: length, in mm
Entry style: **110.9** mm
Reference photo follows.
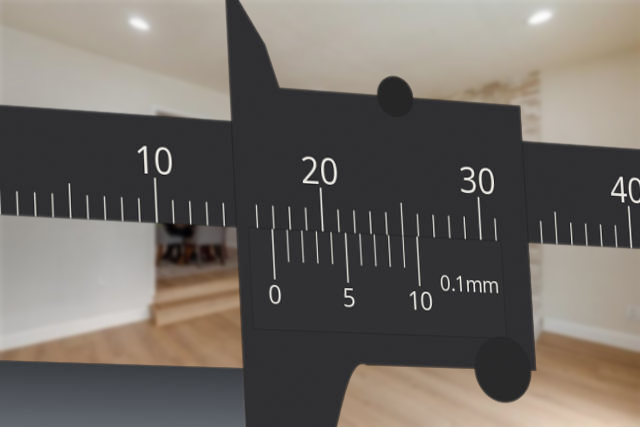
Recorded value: **16.9** mm
